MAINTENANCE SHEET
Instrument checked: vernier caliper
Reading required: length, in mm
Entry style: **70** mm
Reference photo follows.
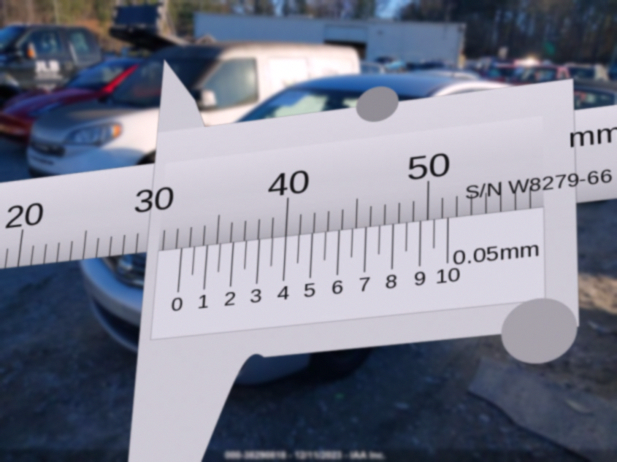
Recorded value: **32.4** mm
